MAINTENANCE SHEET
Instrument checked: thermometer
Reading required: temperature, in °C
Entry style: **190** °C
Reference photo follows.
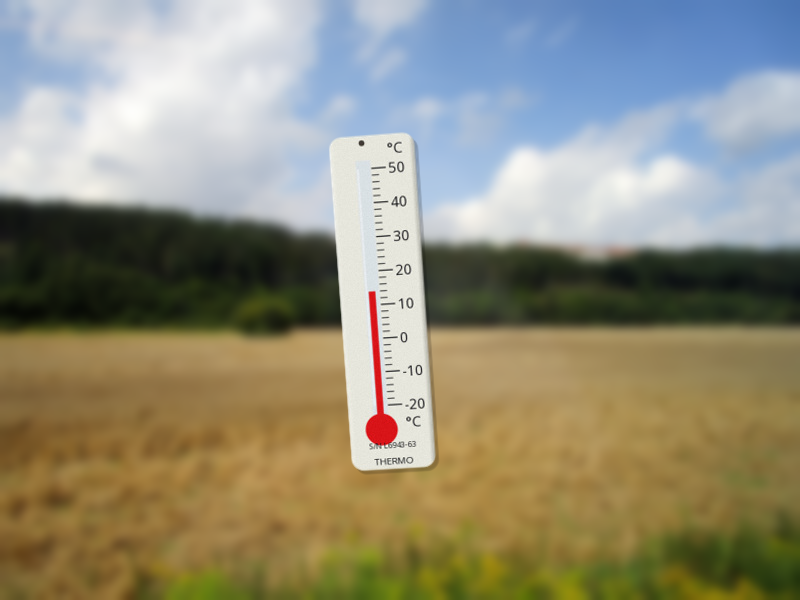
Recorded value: **14** °C
